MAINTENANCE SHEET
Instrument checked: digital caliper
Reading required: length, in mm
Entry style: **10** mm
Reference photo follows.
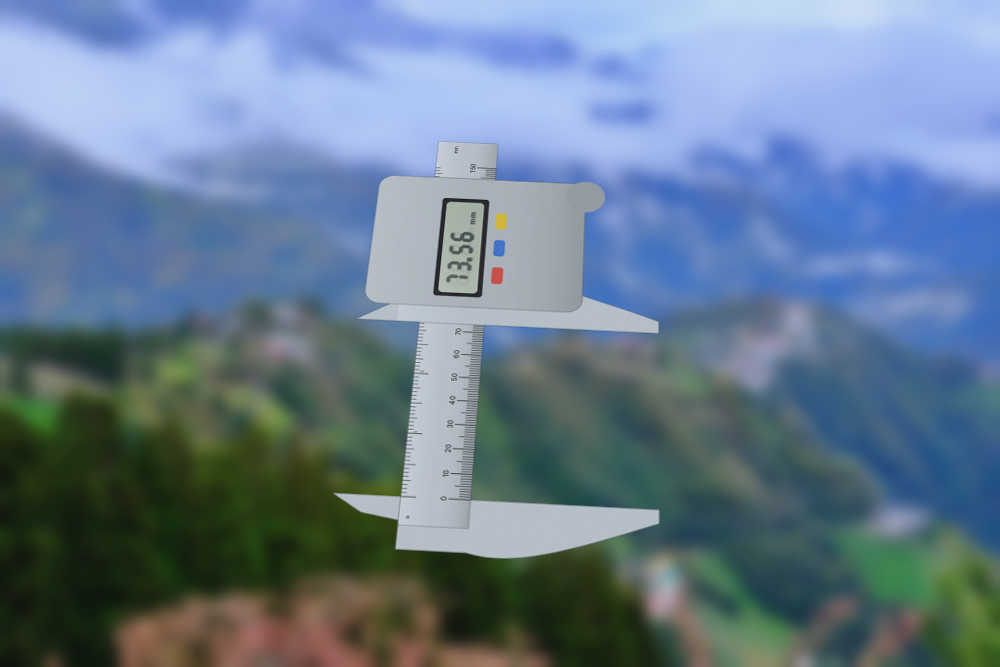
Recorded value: **73.56** mm
